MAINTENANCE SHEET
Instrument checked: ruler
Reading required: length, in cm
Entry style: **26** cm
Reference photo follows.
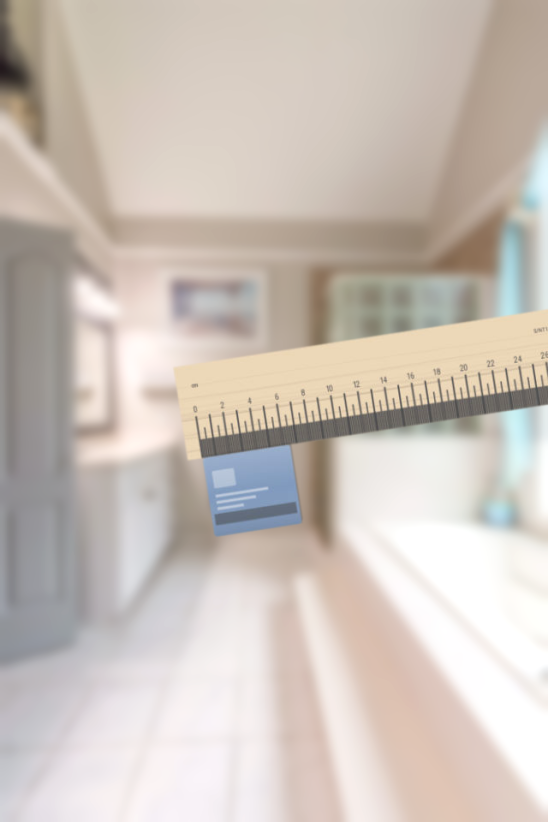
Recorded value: **6.5** cm
